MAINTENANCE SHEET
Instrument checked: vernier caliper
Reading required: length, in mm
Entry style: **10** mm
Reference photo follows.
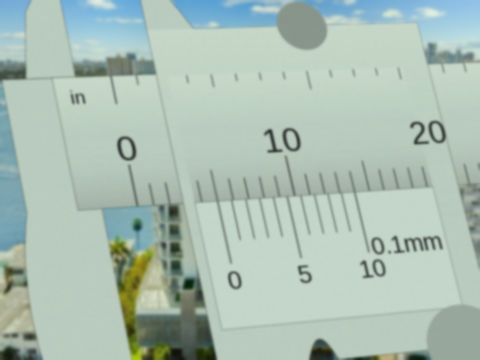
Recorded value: **5.0** mm
